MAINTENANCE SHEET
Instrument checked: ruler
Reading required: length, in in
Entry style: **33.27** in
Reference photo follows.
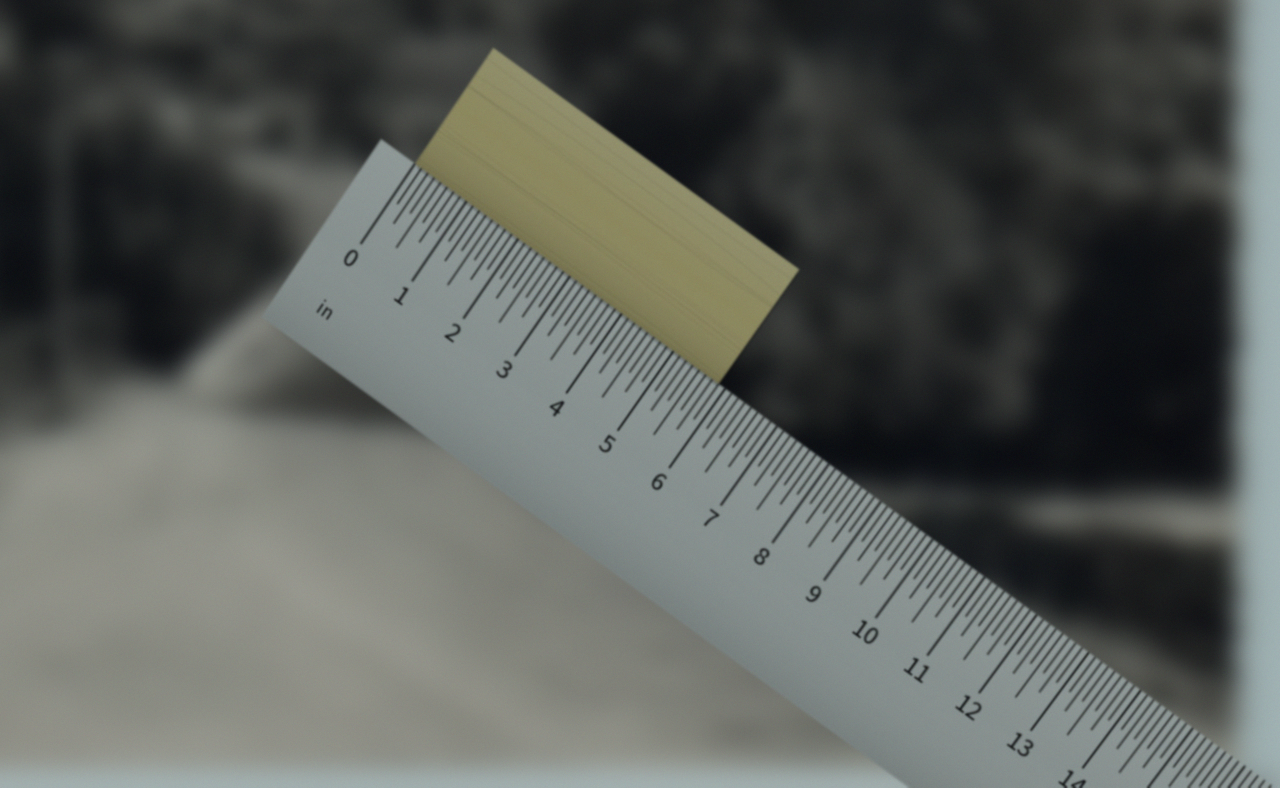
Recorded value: **5.875** in
